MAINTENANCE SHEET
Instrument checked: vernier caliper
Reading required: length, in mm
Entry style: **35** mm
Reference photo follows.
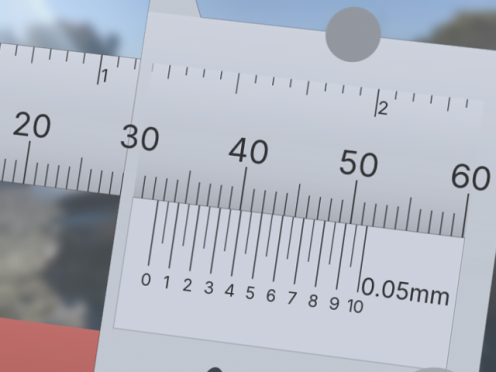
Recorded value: **32.5** mm
